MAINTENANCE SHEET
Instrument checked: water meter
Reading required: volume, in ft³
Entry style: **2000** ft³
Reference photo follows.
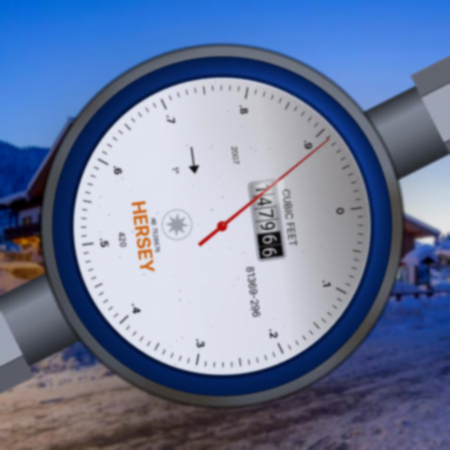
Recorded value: **147965.91** ft³
